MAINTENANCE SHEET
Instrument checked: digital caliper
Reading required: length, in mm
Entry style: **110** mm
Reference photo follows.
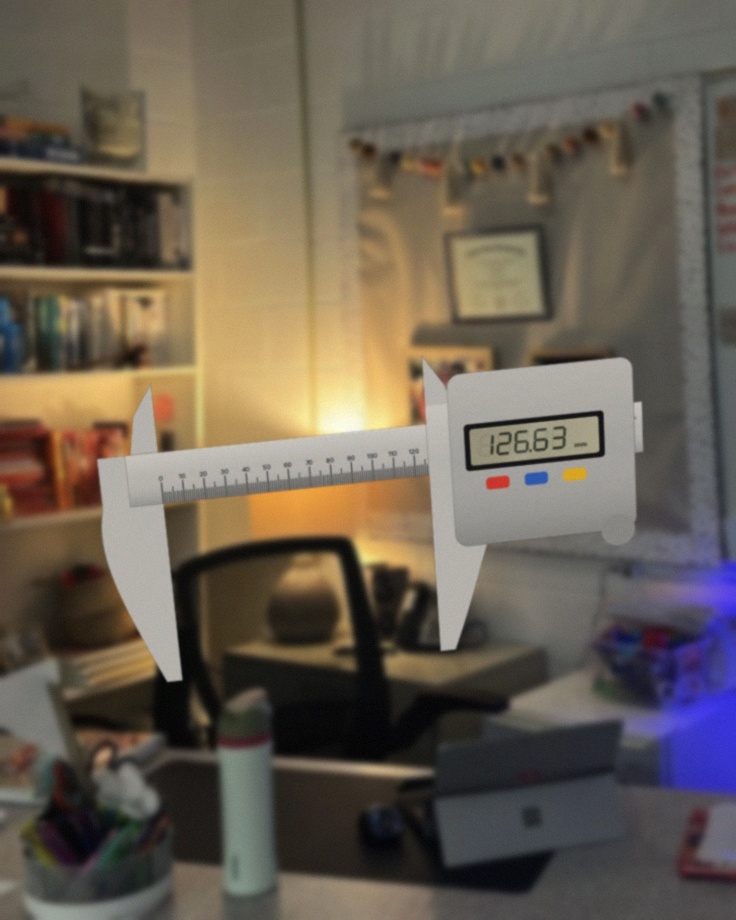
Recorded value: **126.63** mm
